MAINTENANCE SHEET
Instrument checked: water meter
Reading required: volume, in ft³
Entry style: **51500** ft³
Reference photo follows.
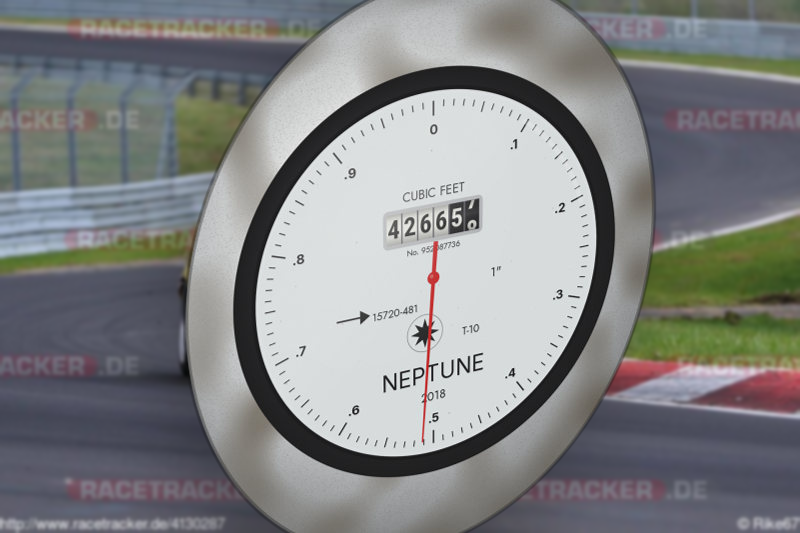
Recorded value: **426657.51** ft³
